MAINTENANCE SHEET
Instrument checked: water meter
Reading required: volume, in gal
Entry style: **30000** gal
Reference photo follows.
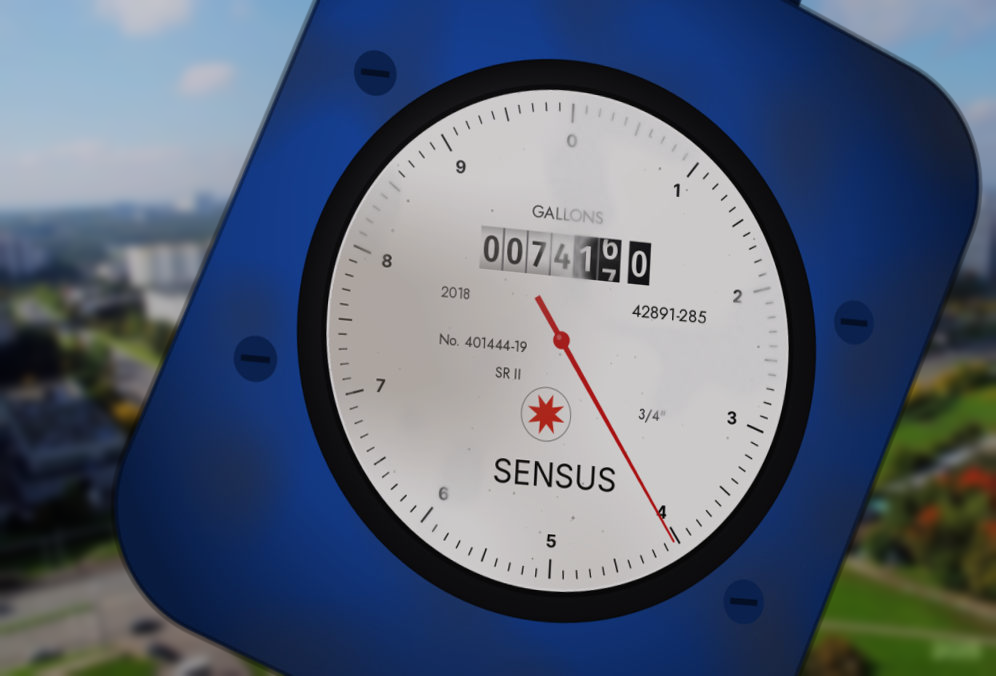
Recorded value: **74164.0** gal
